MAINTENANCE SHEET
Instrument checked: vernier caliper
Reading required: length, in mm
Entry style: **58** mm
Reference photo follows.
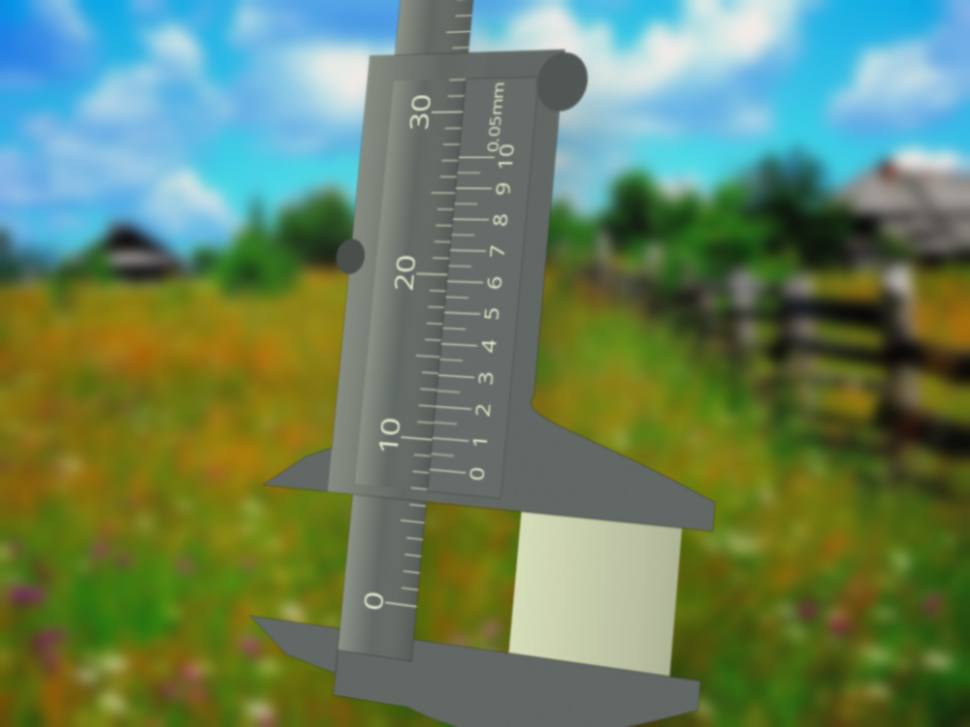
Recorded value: **8.2** mm
